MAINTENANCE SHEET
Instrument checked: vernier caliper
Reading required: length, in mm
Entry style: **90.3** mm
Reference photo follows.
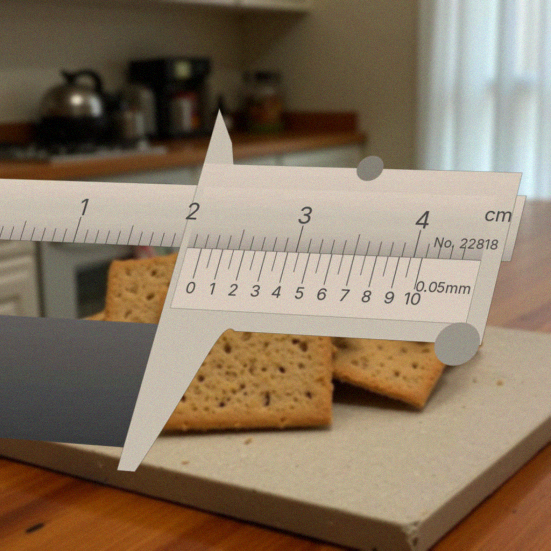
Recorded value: **21.7** mm
